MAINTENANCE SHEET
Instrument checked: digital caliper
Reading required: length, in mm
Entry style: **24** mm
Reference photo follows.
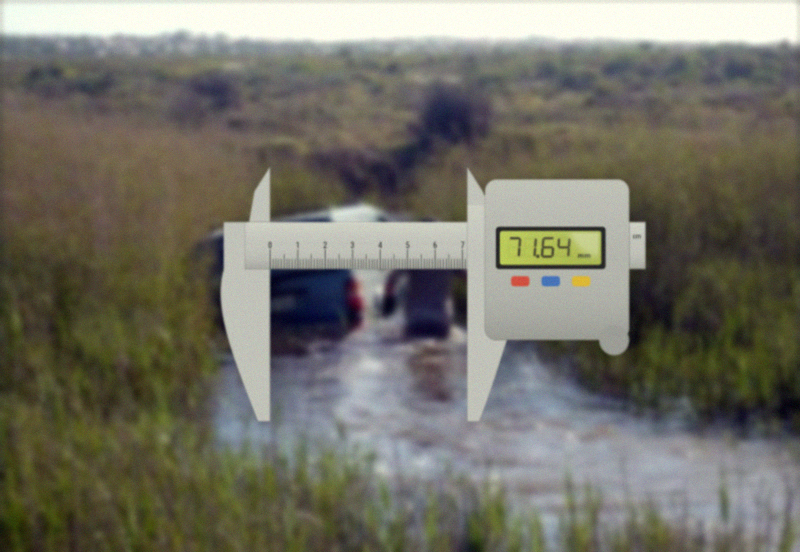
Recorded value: **71.64** mm
